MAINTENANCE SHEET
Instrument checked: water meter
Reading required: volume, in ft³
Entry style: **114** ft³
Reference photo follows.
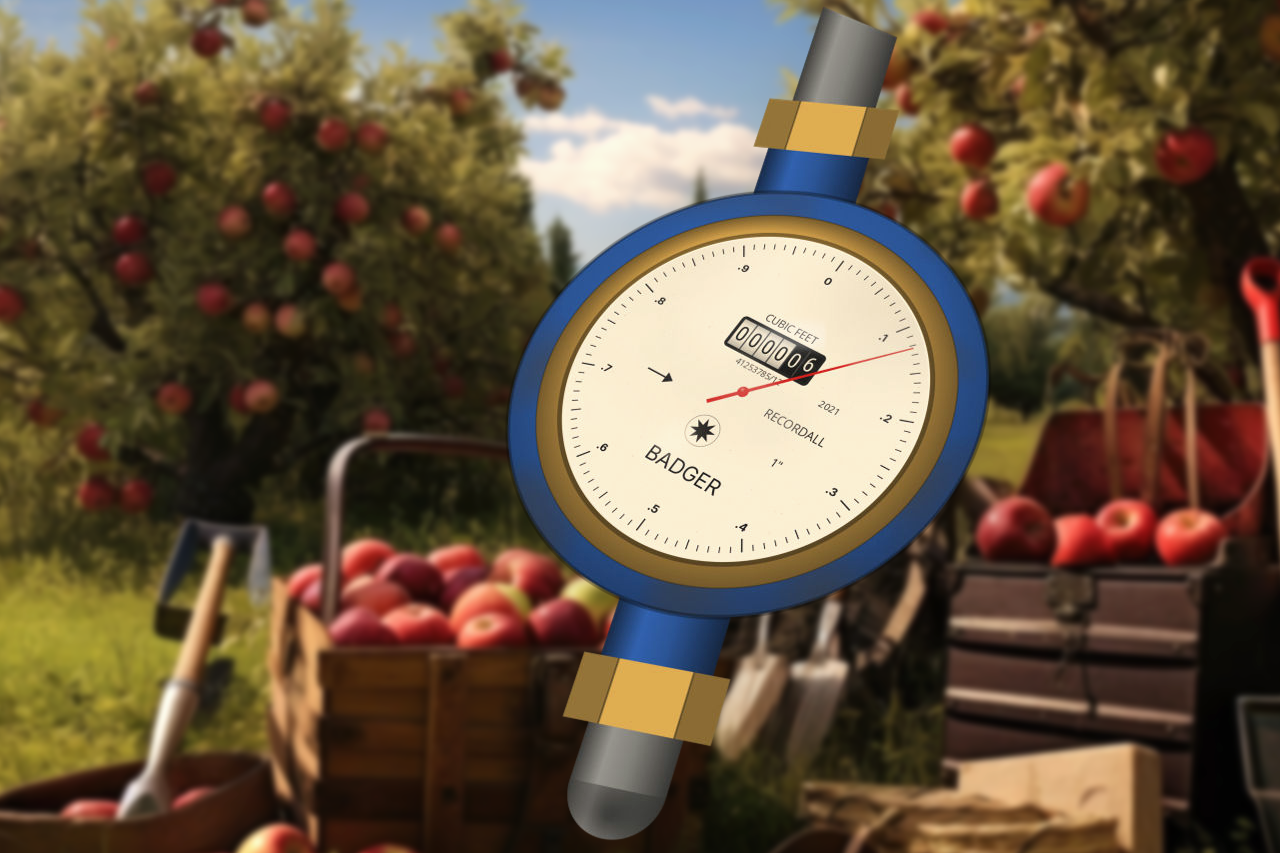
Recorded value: **6.12** ft³
